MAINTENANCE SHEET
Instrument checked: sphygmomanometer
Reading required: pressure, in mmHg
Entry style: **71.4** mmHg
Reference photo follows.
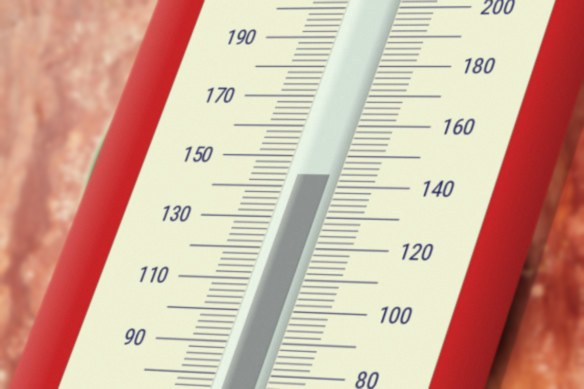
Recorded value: **144** mmHg
